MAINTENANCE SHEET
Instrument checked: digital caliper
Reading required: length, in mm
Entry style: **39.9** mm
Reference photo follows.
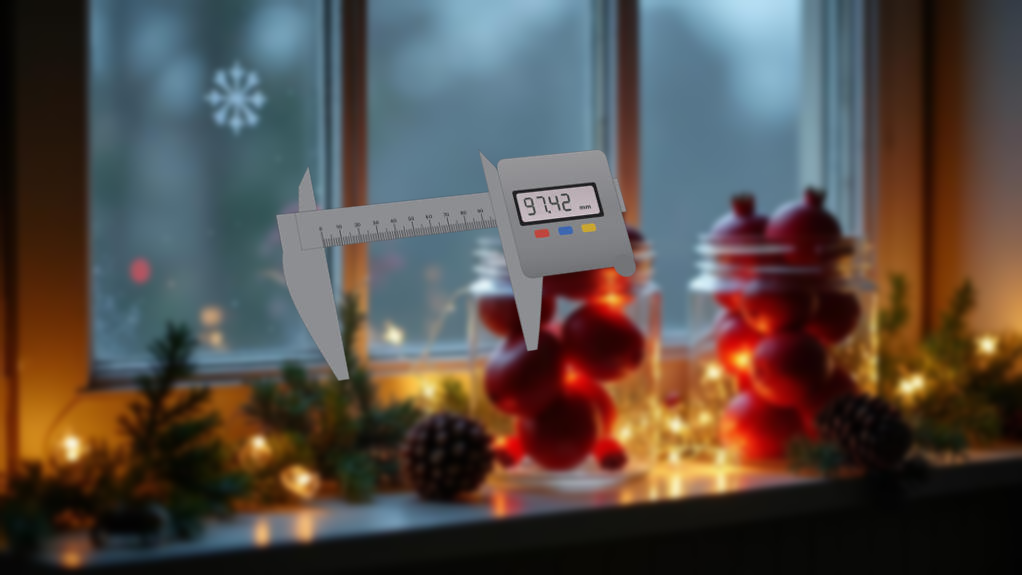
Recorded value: **97.42** mm
